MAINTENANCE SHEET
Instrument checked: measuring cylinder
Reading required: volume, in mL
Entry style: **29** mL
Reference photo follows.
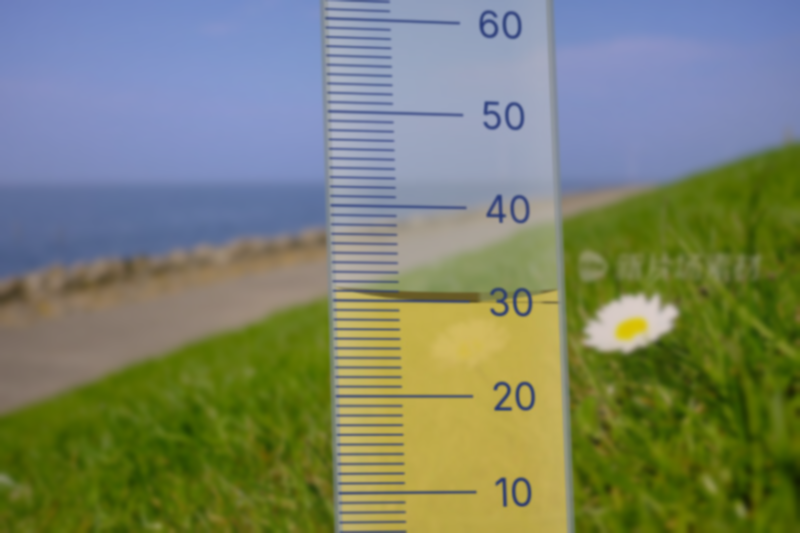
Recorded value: **30** mL
